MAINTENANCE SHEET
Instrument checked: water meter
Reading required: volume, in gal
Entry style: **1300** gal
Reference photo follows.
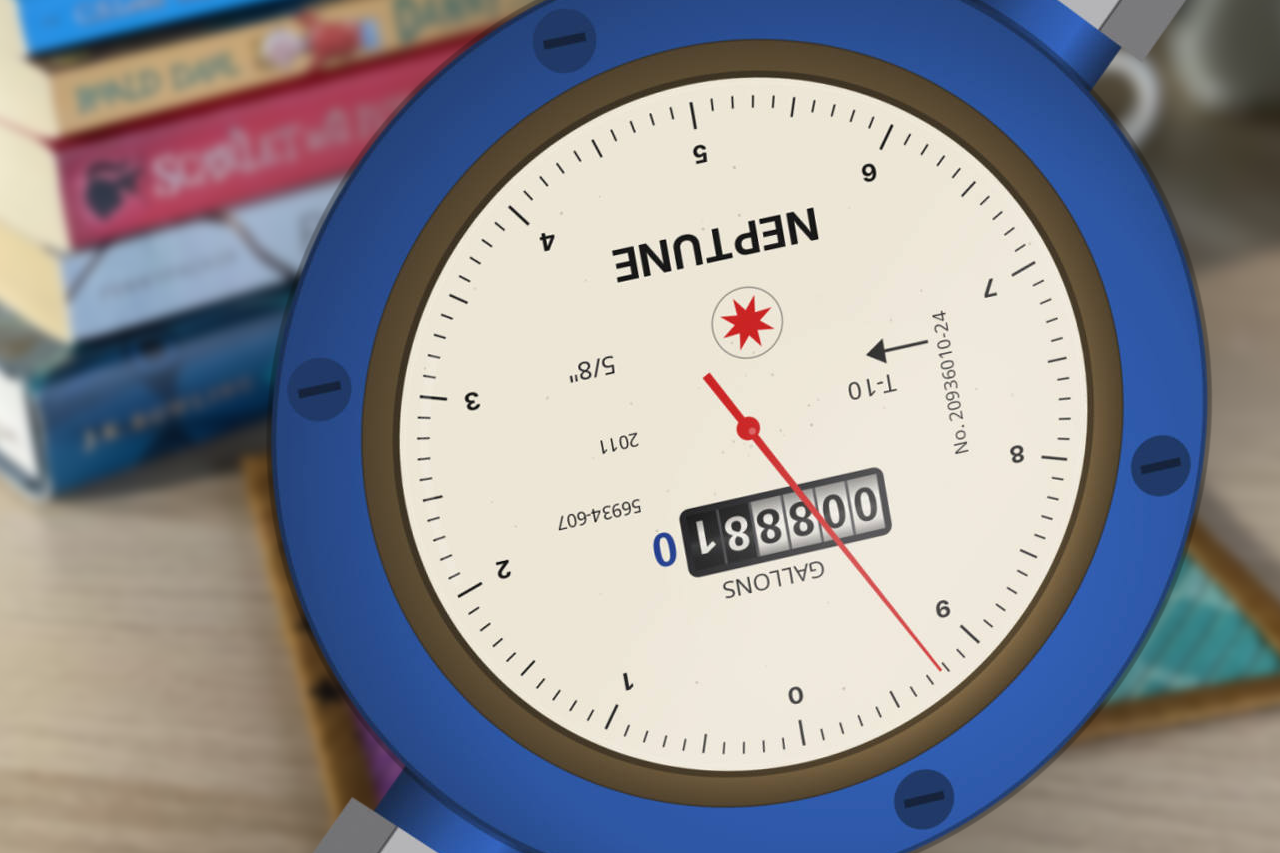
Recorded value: **88809.2** gal
